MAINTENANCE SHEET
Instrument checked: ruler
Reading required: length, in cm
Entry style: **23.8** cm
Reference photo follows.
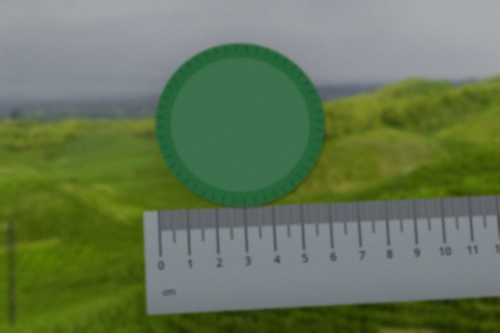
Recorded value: **6** cm
